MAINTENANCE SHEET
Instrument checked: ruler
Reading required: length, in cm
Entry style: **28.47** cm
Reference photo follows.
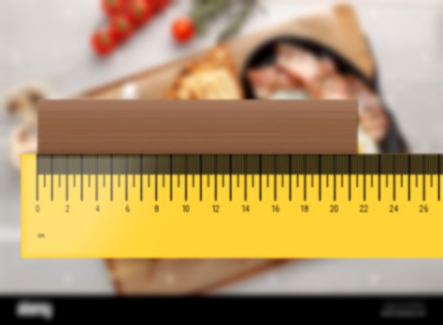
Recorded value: **21.5** cm
